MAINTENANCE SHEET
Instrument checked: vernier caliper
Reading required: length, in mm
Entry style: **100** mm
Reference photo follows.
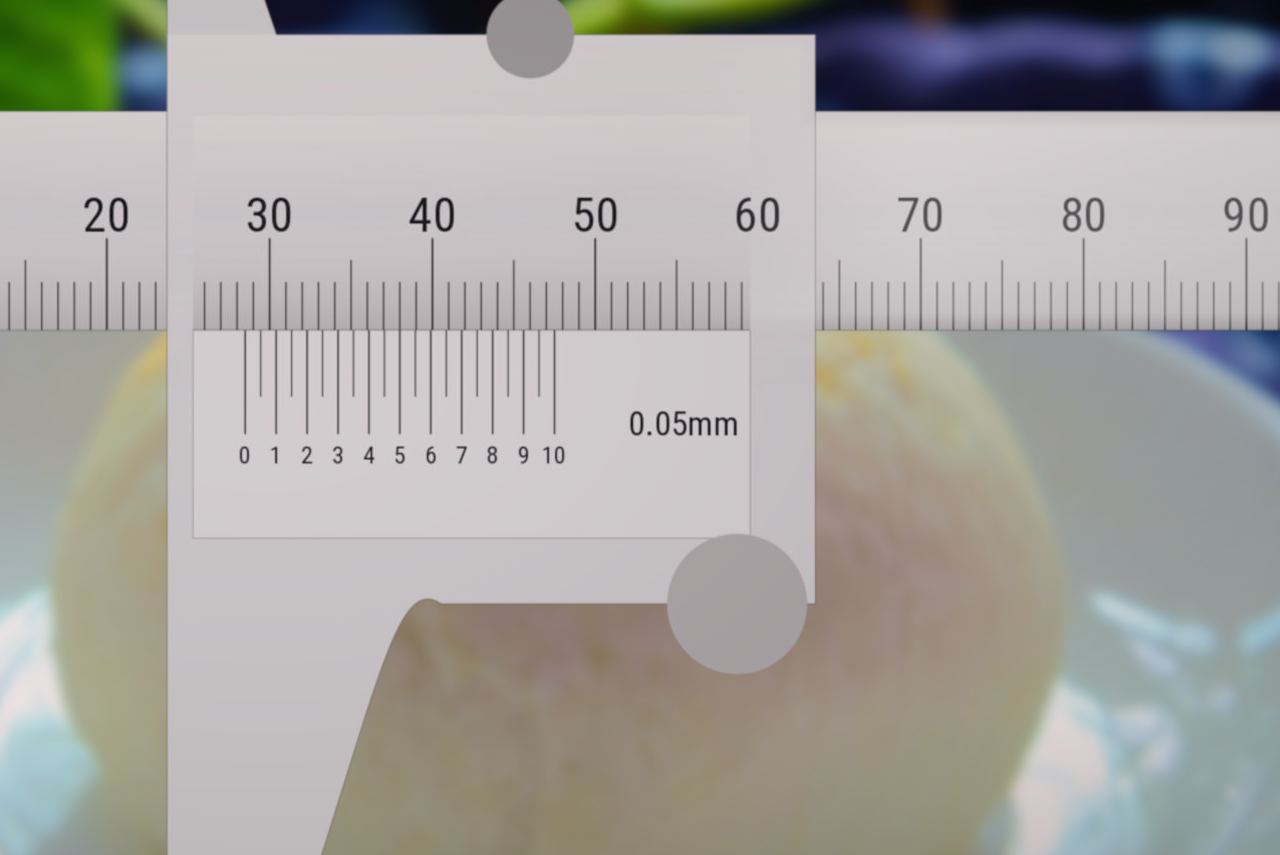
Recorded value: **28.5** mm
